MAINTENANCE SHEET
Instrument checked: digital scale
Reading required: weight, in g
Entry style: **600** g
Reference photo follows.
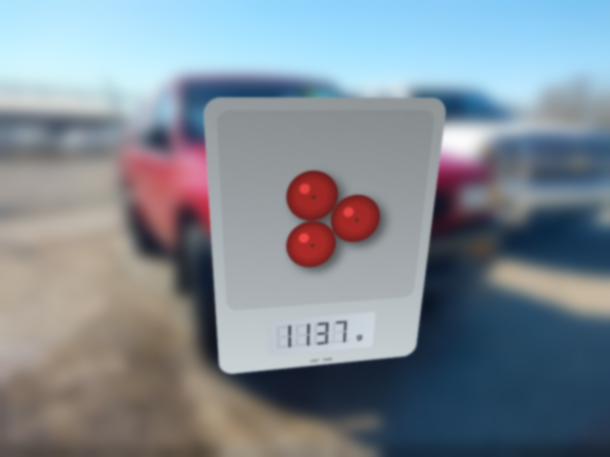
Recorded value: **1137** g
